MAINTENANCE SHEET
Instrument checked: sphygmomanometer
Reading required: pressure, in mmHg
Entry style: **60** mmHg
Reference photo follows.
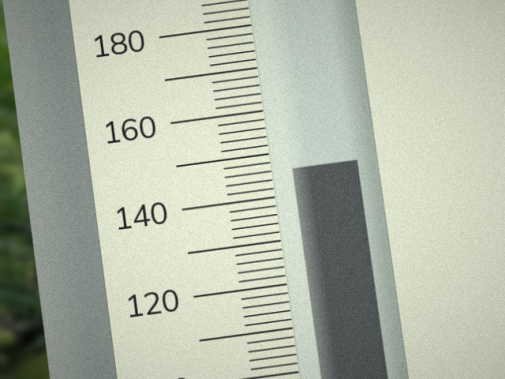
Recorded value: **146** mmHg
